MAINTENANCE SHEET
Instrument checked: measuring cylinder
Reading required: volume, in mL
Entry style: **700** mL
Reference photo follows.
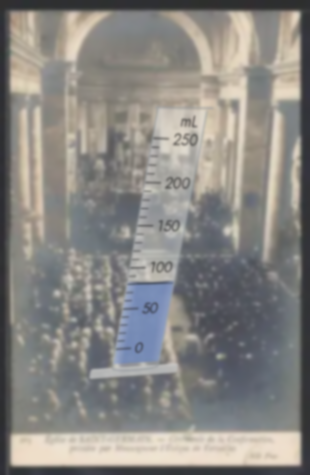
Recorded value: **80** mL
